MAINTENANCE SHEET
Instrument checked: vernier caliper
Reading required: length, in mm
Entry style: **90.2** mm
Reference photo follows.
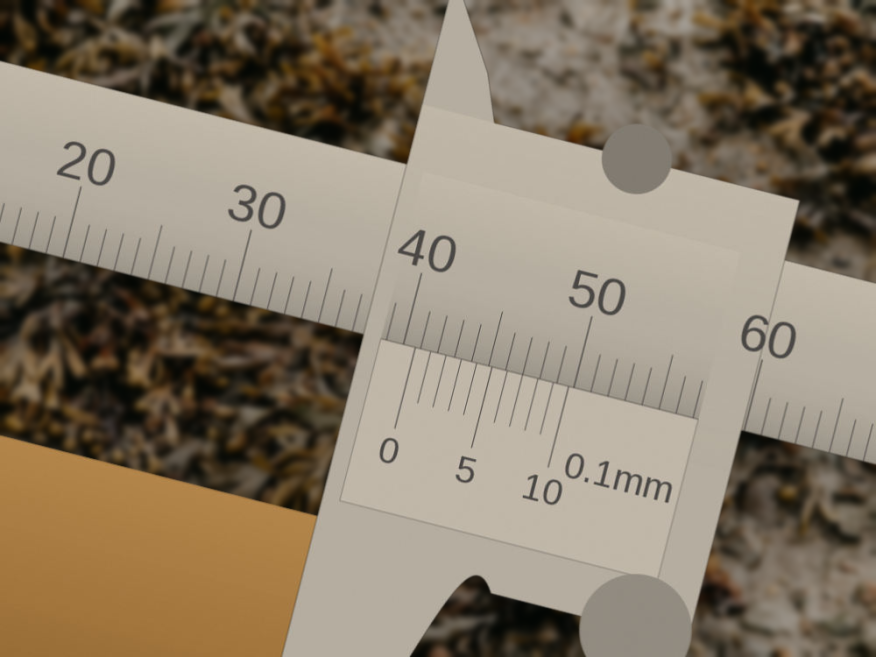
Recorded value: **40.7** mm
